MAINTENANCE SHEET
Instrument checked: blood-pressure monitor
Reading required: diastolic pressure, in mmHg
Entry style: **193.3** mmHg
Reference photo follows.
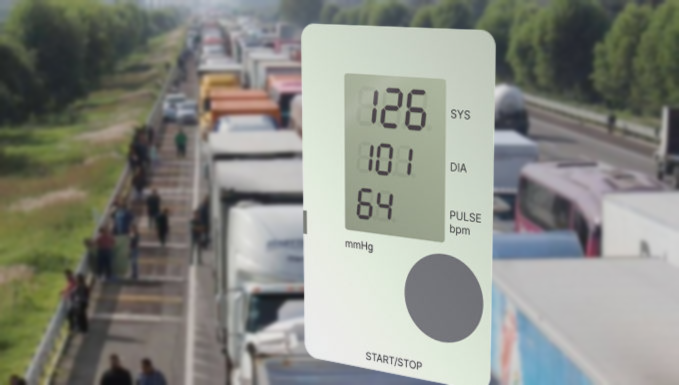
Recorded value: **101** mmHg
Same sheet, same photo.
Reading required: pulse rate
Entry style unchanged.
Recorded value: **64** bpm
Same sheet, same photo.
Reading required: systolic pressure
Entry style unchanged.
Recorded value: **126** mmHg
